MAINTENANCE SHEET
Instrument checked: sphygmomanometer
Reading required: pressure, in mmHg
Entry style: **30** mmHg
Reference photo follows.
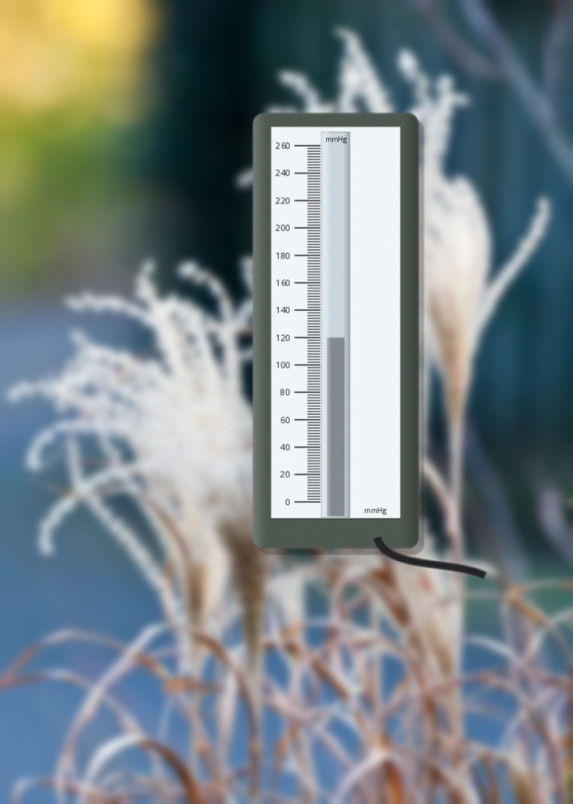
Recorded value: **120** mmHg
